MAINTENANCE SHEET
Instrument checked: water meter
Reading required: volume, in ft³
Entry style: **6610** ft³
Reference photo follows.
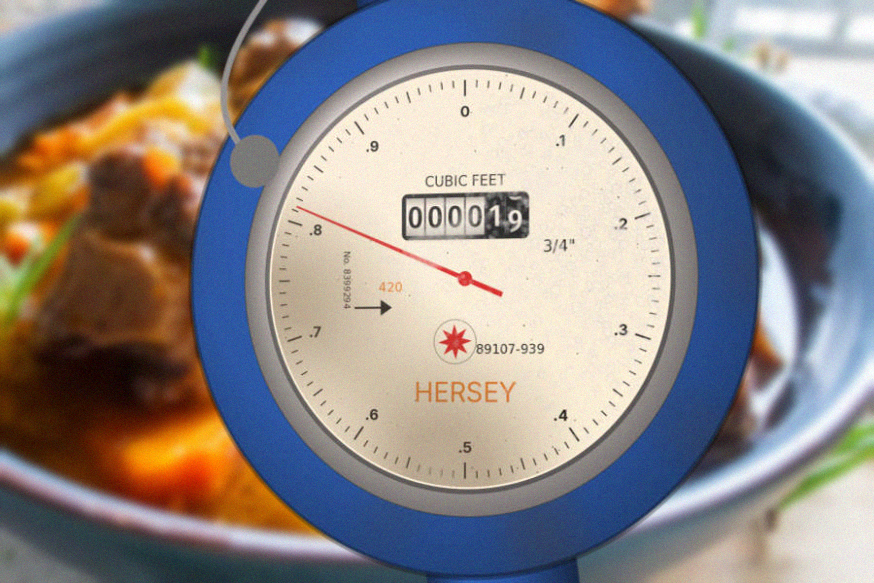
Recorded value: **18.81** ft³
